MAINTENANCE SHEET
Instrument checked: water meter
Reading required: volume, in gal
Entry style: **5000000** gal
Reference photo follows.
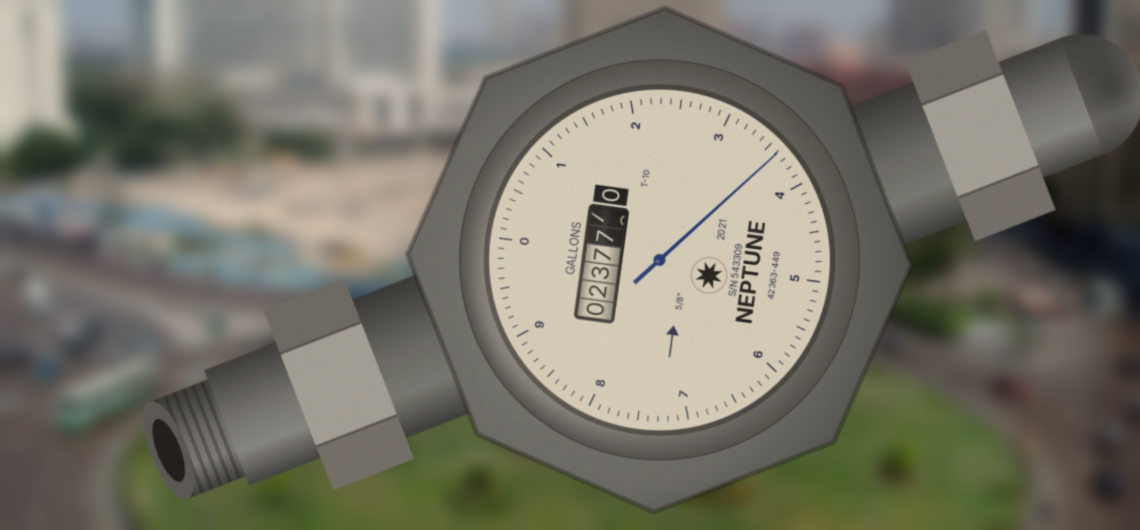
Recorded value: **237773.6** gal
